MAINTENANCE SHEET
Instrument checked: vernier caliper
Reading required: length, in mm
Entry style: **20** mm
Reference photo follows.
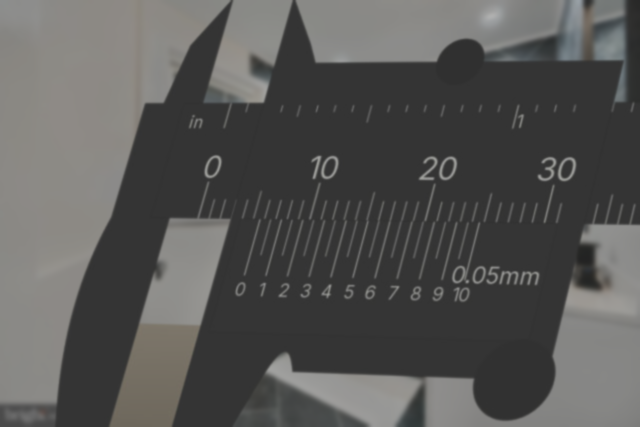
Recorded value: **5.6** mm
